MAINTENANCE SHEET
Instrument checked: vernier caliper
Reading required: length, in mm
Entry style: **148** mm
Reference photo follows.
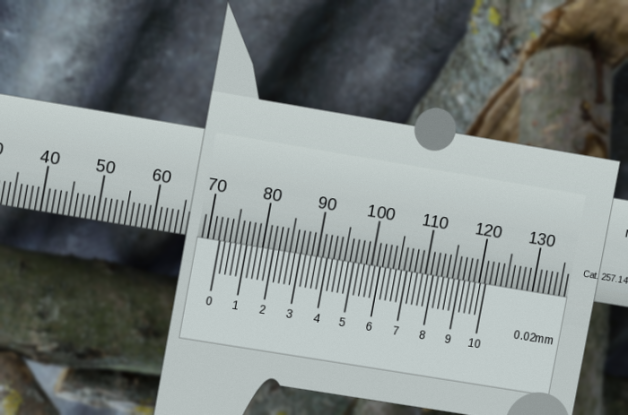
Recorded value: **72.2** mm
